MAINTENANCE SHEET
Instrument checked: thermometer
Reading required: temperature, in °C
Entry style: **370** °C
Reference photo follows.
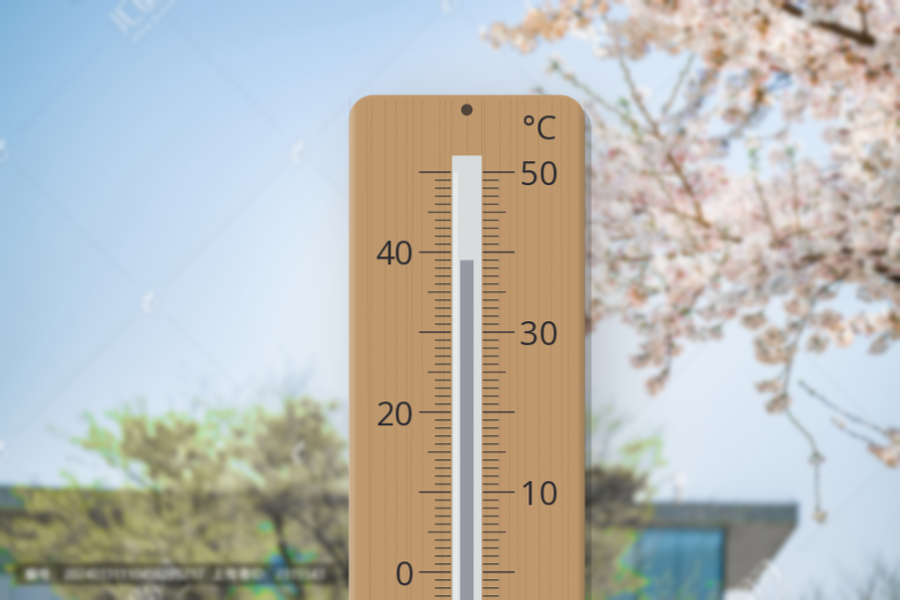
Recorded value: **39** °C
